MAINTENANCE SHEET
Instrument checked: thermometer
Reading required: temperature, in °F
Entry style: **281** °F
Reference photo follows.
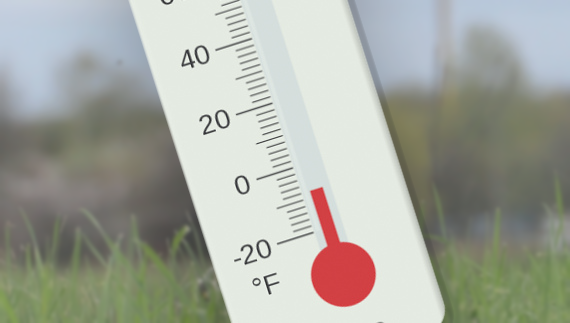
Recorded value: **-8** °F
